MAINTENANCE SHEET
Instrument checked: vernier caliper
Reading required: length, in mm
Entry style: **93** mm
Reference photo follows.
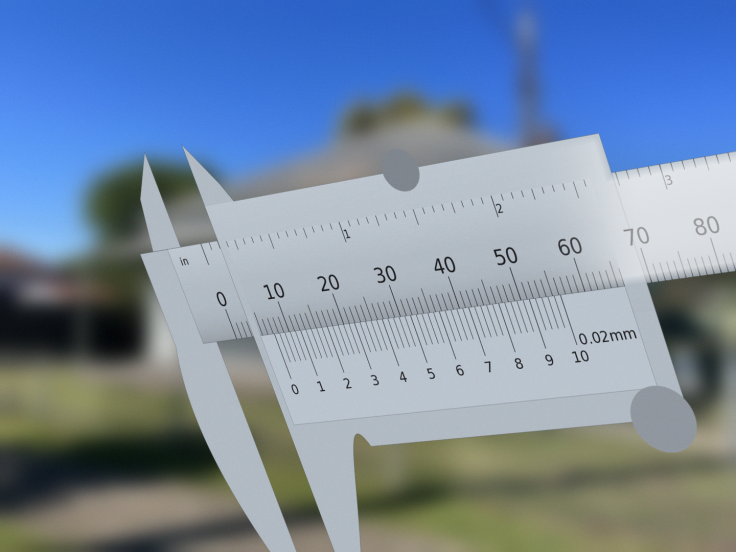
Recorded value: **7.2** mm
